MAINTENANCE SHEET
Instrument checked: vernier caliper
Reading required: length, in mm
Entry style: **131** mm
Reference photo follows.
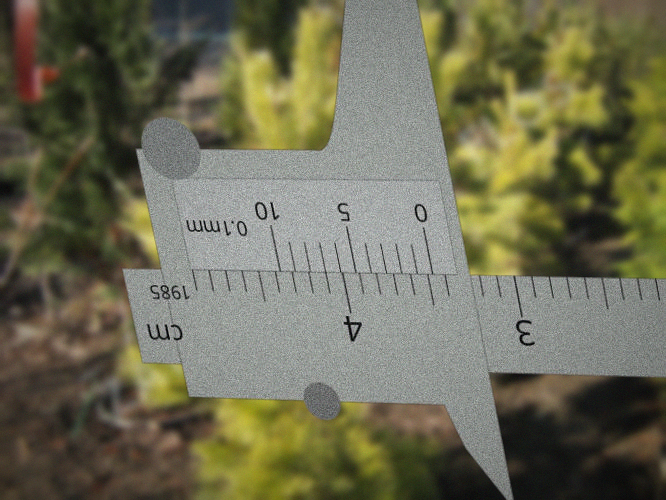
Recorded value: **34.7** mm
